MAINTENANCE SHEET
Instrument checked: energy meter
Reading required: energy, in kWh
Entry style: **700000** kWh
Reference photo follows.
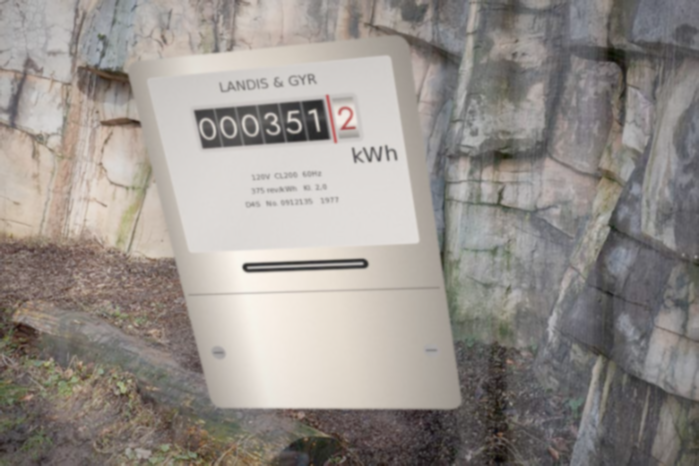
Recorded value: **351.2** kWh
